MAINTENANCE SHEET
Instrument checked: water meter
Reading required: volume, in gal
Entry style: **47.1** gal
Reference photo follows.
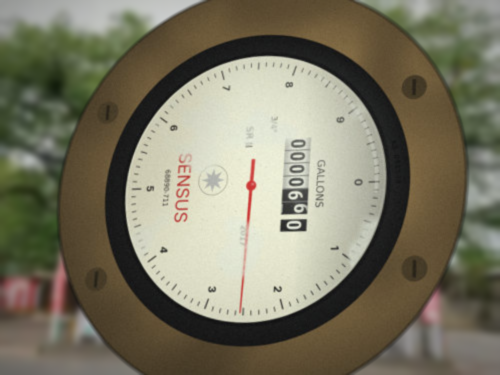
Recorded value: **662.5** gal
